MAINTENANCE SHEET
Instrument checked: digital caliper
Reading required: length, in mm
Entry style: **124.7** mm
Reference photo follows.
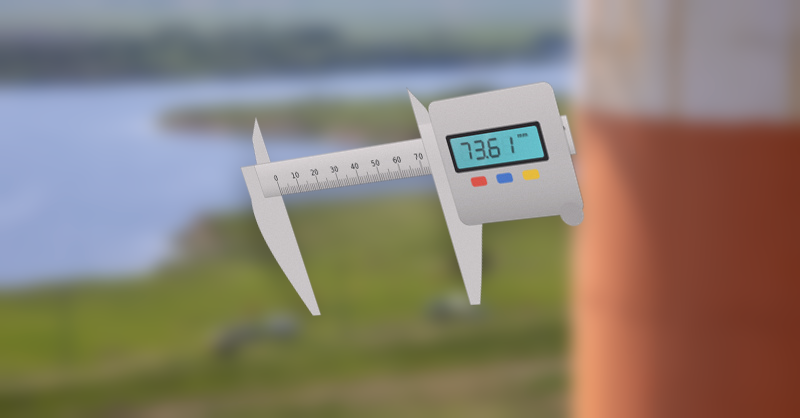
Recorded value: **73.61** mm
